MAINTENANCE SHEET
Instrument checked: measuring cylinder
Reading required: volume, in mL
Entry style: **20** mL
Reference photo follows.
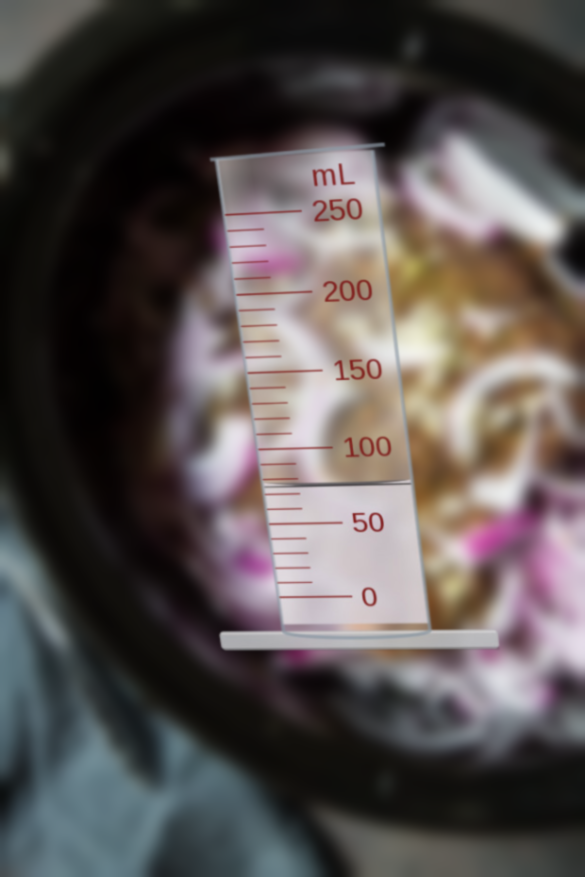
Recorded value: **75** mL
